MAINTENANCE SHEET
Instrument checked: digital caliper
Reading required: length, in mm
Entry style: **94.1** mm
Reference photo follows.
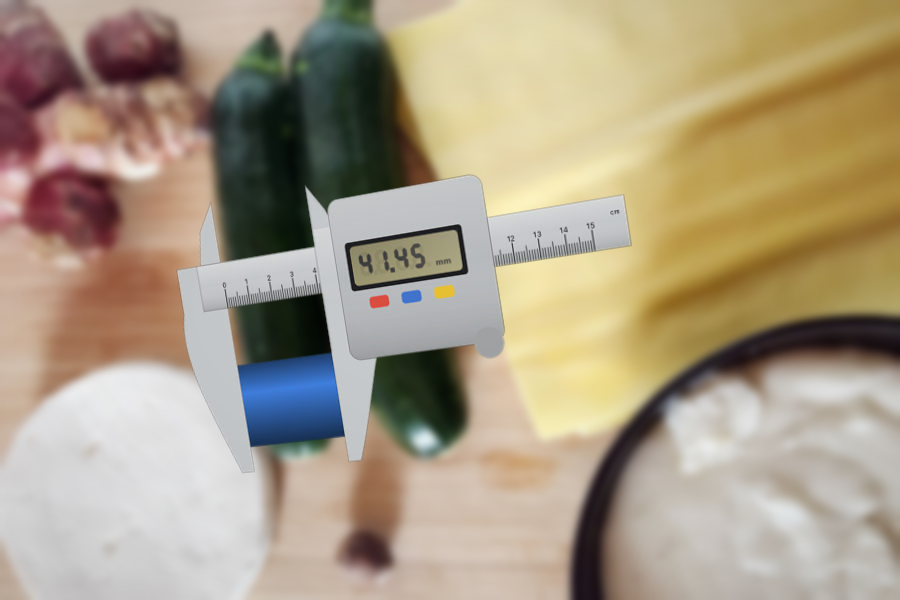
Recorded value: **41.45** mm
